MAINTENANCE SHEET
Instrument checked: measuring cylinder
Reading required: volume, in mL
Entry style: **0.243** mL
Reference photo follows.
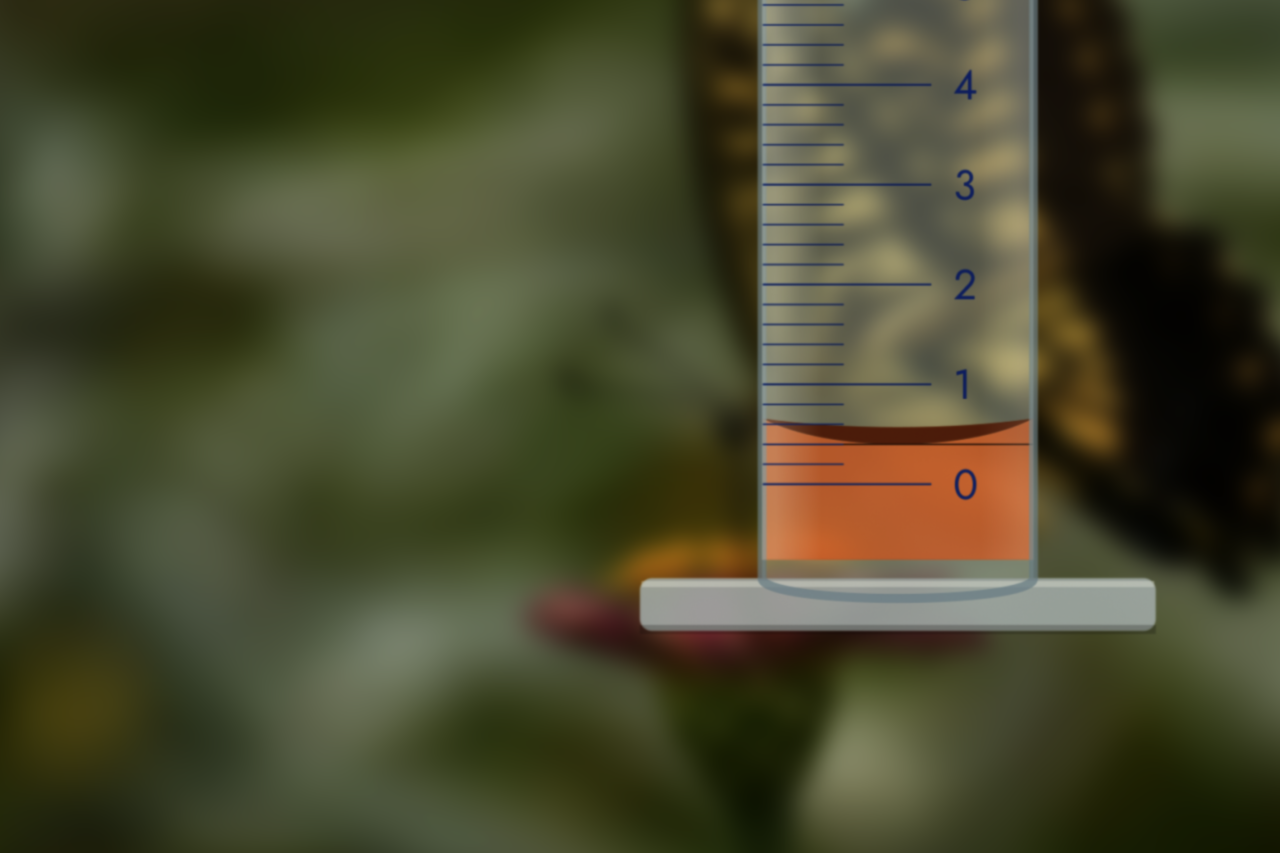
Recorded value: **0.4** mL
